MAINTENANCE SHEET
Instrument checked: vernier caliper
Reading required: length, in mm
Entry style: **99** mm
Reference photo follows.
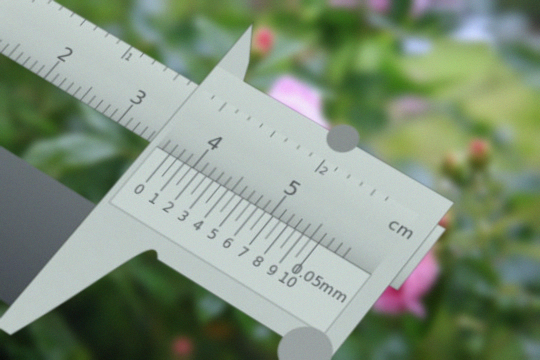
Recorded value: **37.0** mm
